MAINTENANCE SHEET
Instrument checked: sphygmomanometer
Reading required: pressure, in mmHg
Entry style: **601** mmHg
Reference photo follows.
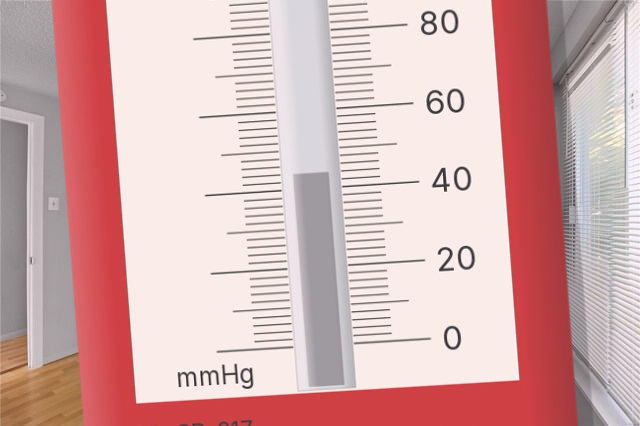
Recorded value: **44** mmHg
